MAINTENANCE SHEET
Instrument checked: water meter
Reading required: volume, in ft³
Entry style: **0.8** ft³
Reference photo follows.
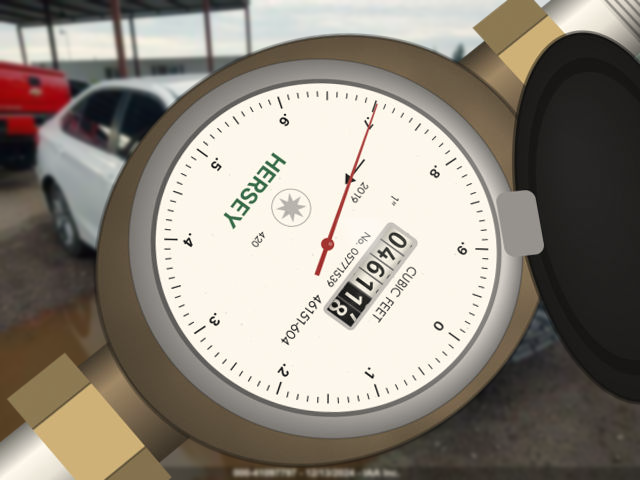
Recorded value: **46117.70** ft³
